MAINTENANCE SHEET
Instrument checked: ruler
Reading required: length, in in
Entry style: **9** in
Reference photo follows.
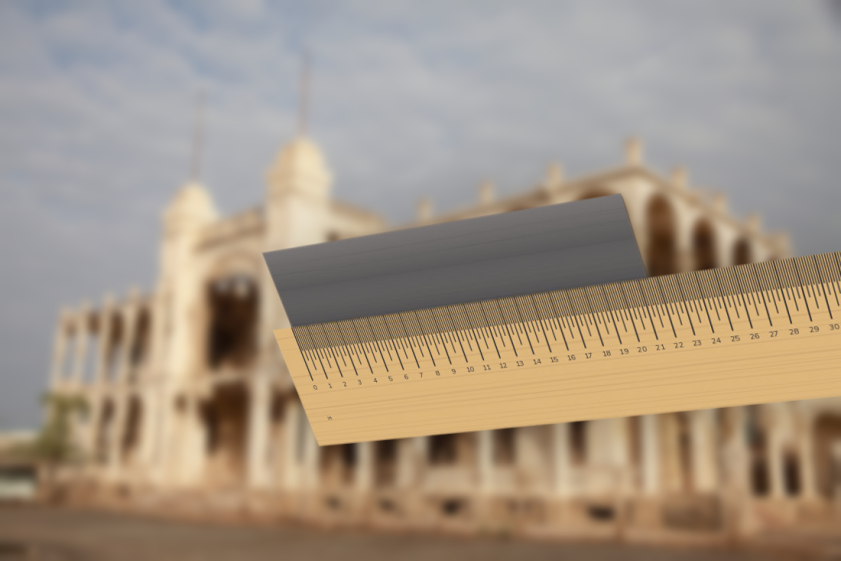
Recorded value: **21.5** in
